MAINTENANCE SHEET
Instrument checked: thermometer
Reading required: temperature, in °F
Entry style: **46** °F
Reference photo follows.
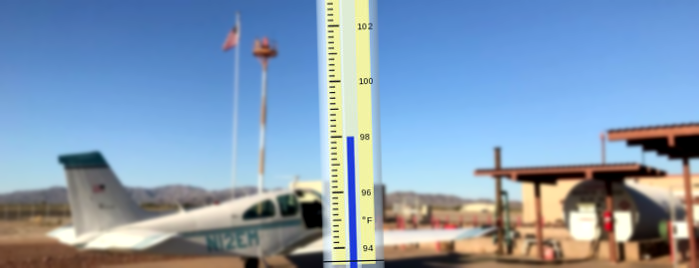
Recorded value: **98** °F
